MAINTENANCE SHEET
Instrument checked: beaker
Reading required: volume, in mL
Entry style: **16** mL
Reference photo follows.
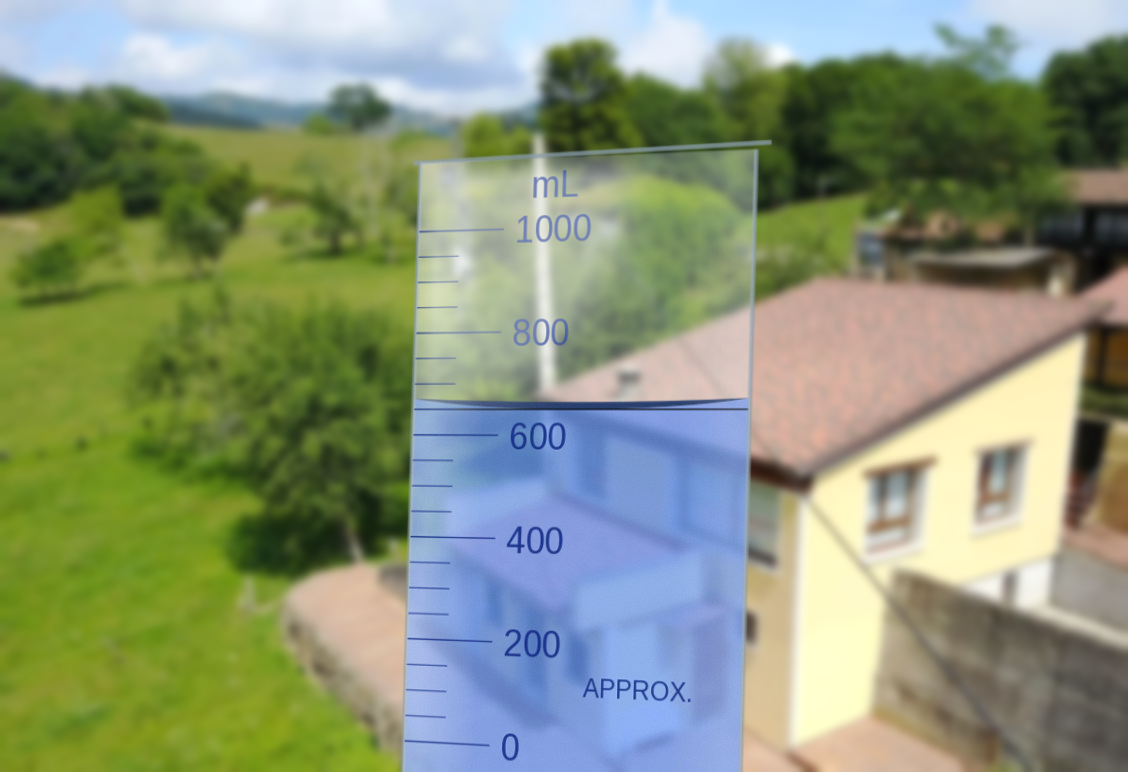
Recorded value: **650** mL
